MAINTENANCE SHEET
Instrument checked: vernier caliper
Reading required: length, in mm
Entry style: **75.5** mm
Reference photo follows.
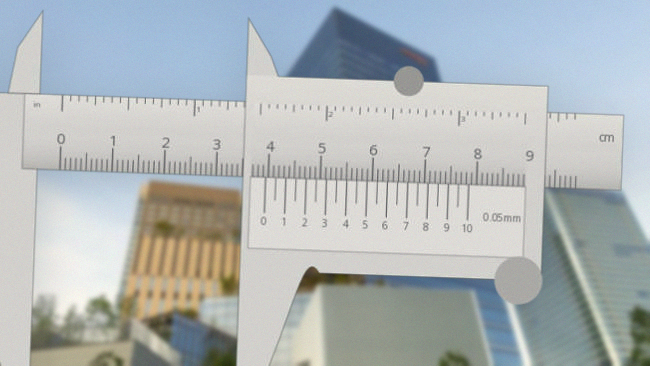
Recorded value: **39.5** mm
